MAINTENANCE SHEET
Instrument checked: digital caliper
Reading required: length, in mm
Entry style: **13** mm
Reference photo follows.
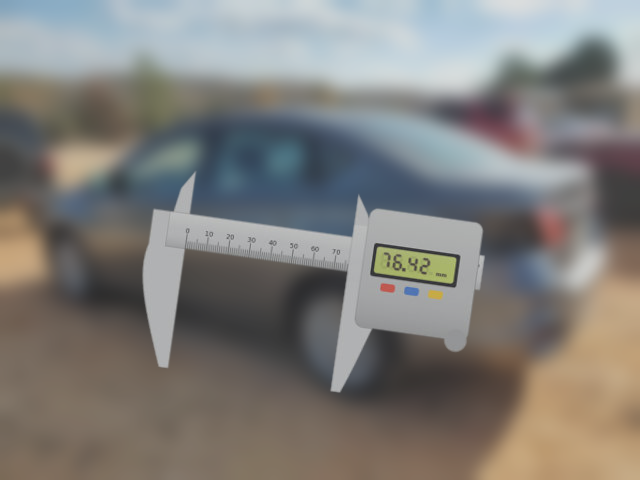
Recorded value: **76.42** mm
